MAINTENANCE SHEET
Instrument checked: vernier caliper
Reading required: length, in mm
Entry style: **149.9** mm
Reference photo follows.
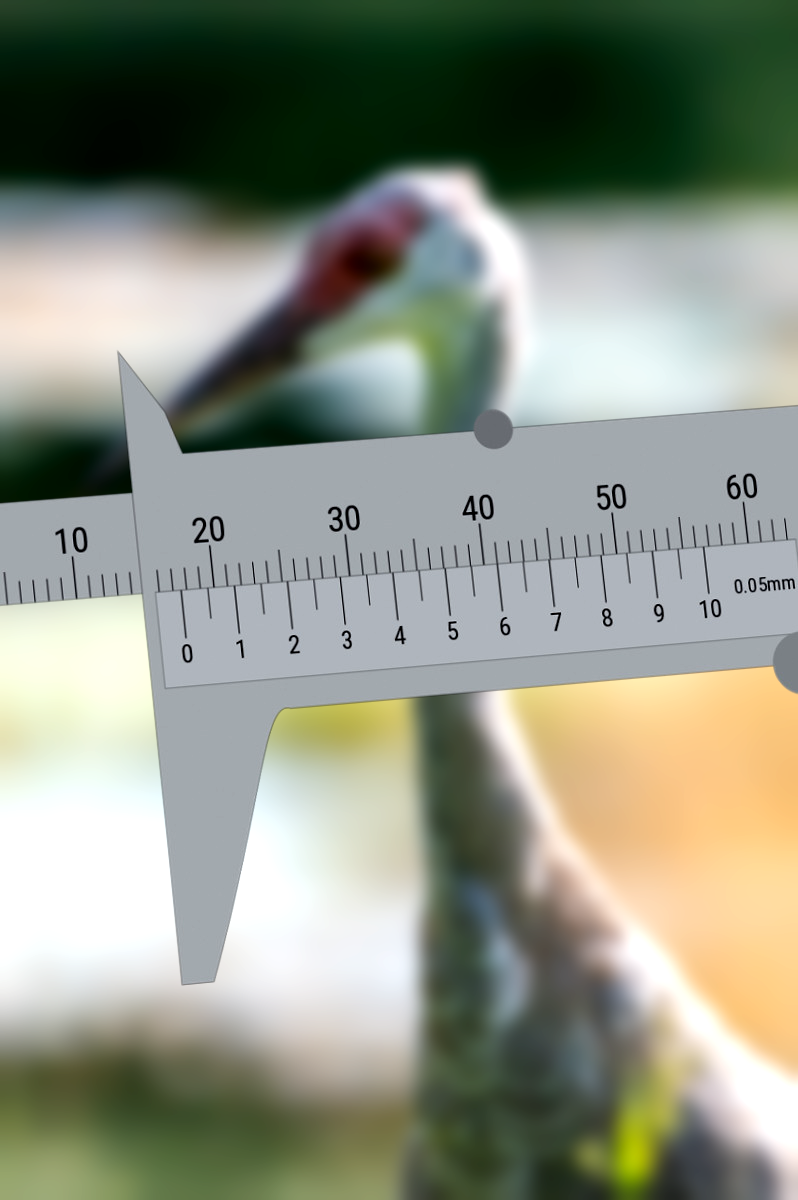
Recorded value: **17.6** mm
